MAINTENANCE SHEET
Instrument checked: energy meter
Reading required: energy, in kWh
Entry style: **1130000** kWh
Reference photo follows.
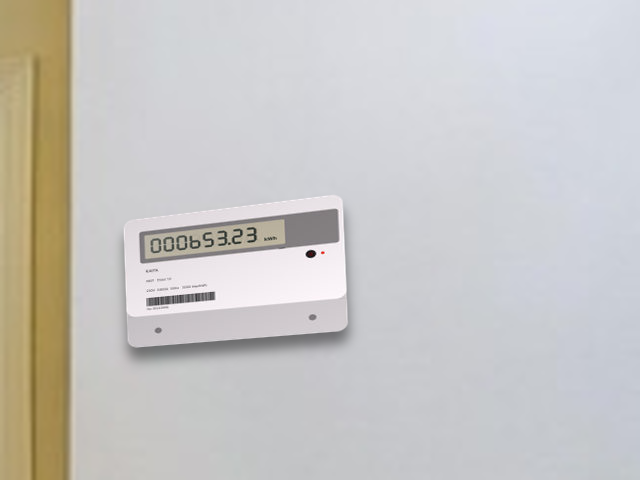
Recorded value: **653.23** kWh
